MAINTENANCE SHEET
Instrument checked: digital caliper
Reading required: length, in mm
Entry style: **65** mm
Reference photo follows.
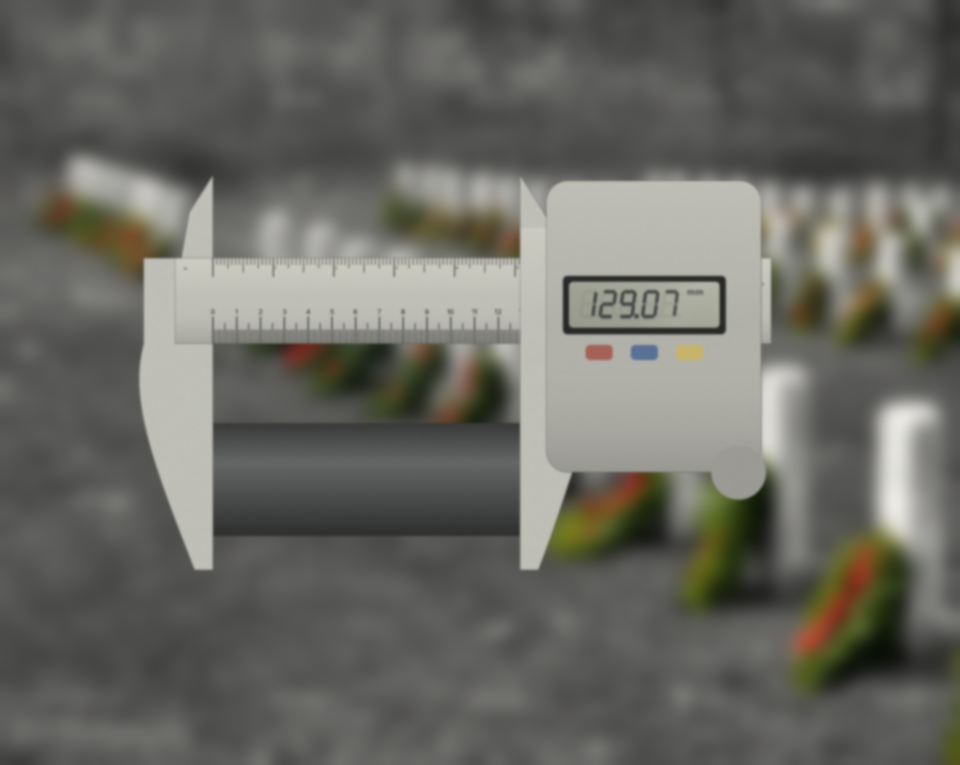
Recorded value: **129.07** mm
